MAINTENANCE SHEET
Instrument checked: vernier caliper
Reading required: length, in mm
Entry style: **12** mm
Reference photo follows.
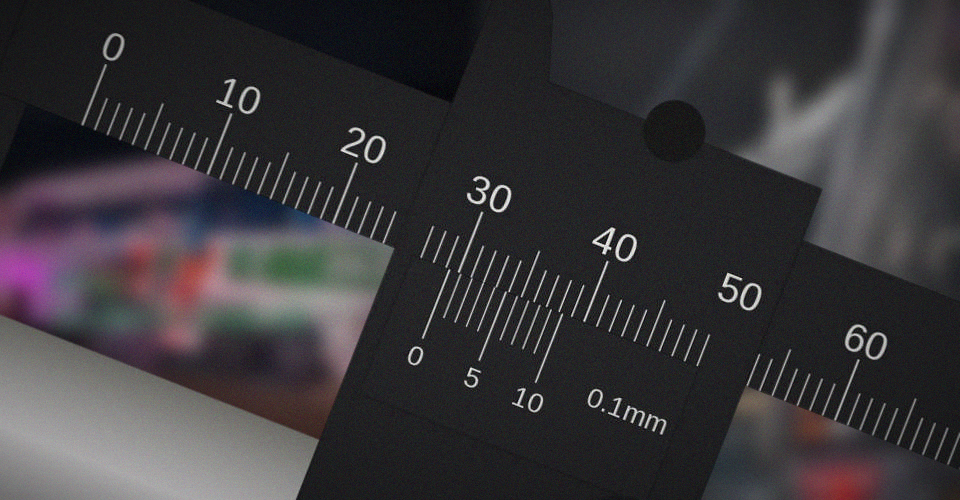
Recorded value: **29.3** mm
